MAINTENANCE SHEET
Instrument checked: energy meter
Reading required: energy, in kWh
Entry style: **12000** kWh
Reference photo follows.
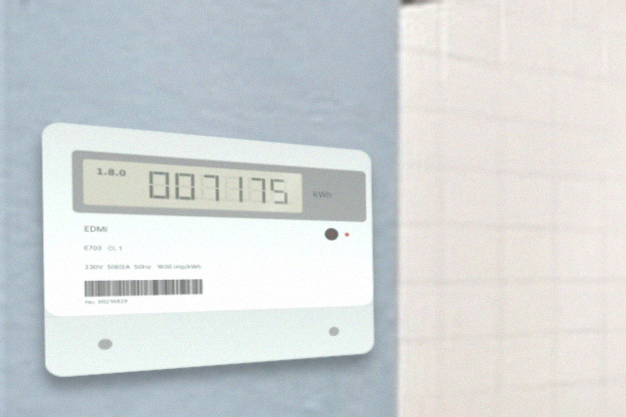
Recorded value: **7175** kWh
